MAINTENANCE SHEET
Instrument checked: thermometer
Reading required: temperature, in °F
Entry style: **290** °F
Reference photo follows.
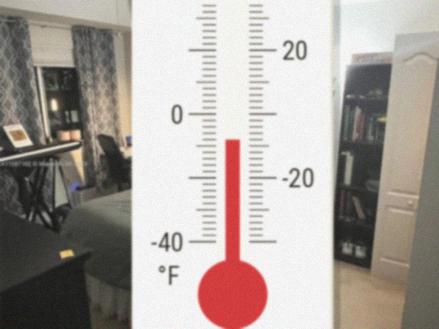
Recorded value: **-8** °F
